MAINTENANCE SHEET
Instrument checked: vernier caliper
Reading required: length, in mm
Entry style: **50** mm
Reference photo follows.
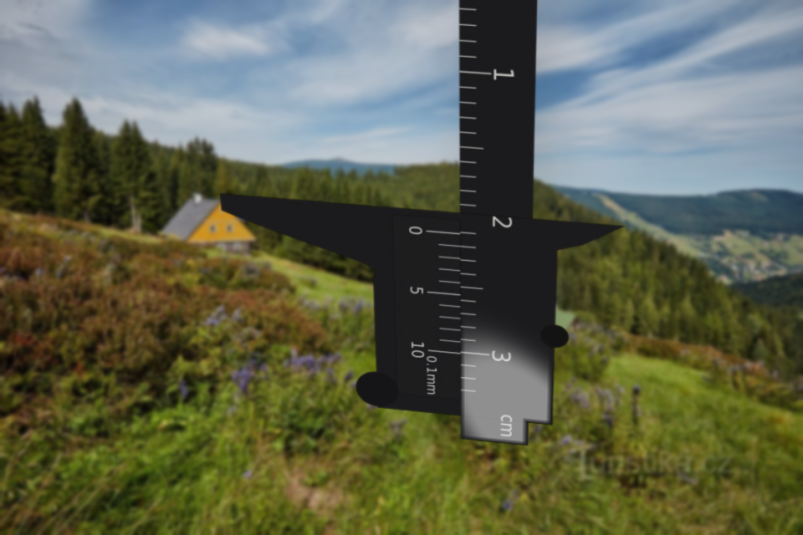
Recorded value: **21.1** mm
